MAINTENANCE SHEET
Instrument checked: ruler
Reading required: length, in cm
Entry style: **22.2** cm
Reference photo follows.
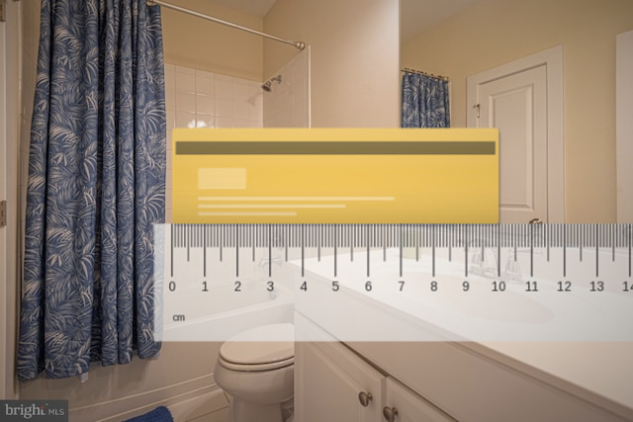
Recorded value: **10** cm
